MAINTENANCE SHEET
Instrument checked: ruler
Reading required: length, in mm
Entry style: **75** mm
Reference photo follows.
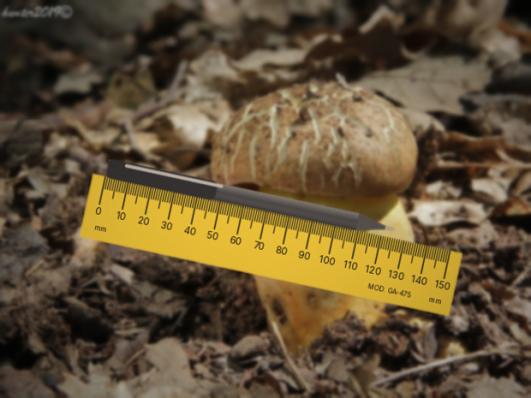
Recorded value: **125** mm
